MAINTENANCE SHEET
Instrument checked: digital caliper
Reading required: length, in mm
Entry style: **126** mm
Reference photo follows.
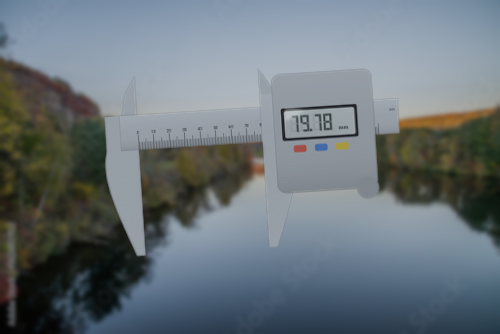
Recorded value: **79.78** mm
